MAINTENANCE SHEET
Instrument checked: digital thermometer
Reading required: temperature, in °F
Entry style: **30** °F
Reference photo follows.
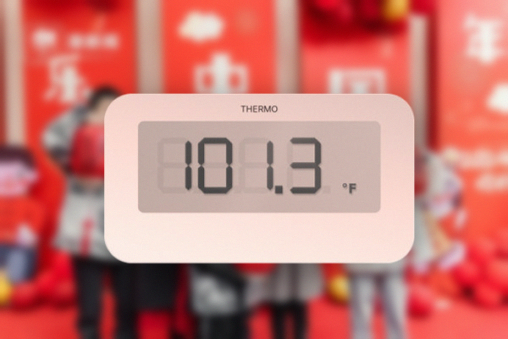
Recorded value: **101.3** °F
